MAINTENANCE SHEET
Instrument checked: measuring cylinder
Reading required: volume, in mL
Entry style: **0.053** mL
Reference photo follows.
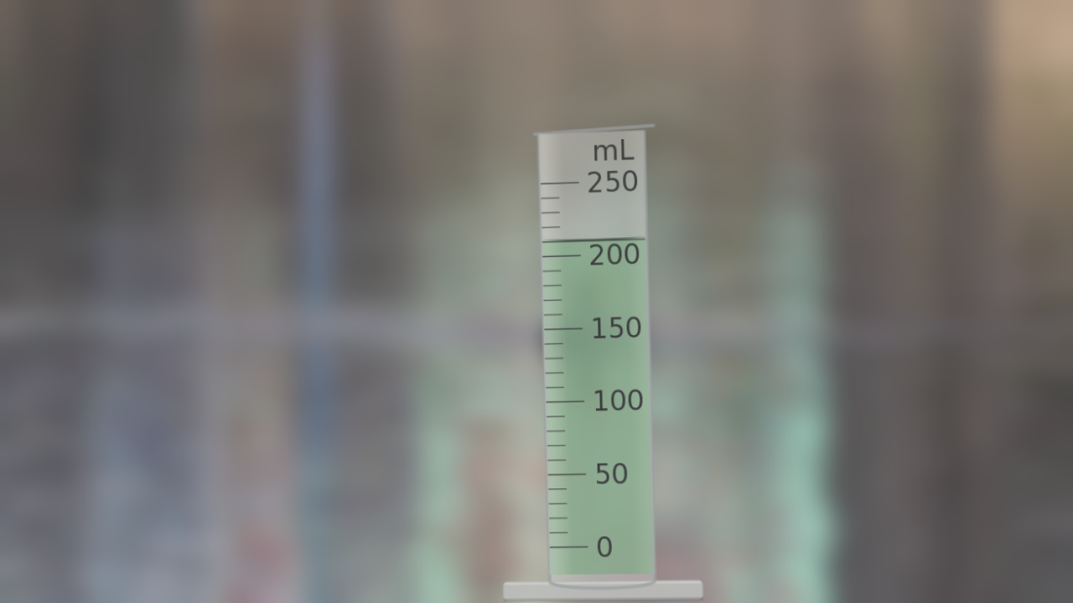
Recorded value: **210** mL
